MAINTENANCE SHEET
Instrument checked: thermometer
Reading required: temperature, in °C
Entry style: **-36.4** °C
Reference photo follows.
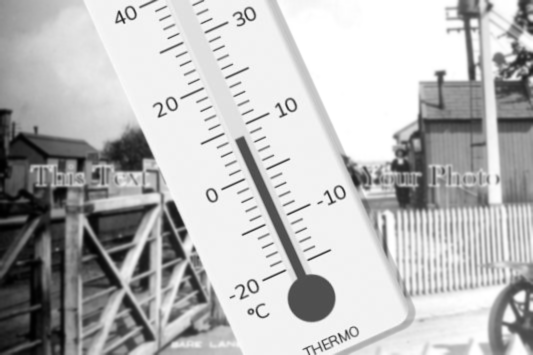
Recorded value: **8** °C
